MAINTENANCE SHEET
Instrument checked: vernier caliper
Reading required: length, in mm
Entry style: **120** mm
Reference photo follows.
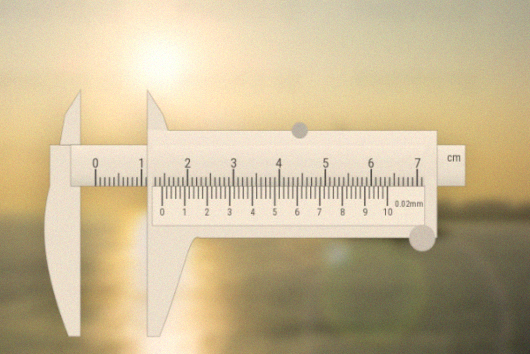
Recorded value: **14.5** mm
